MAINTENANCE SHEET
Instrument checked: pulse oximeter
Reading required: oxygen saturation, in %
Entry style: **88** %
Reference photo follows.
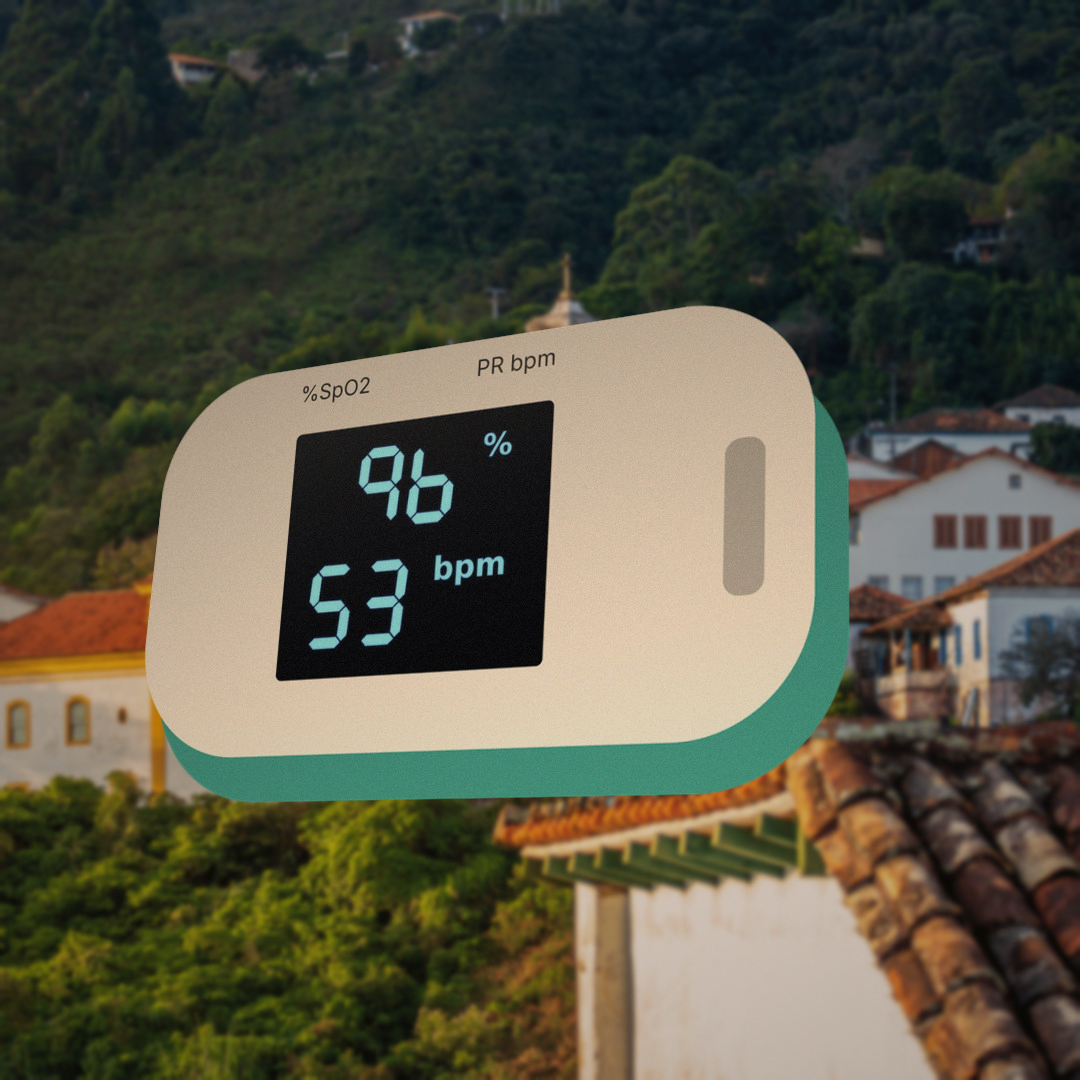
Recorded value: **96** %
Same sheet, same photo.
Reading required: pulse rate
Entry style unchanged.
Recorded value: **53** bpm
